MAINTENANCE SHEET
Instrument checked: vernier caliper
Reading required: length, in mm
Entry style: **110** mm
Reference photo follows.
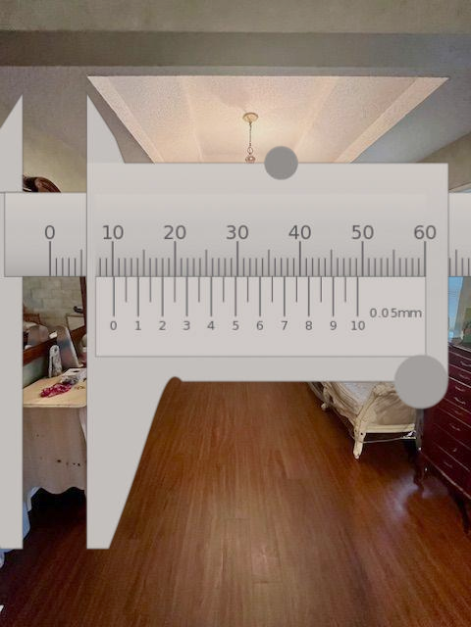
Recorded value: **10.2** mm
